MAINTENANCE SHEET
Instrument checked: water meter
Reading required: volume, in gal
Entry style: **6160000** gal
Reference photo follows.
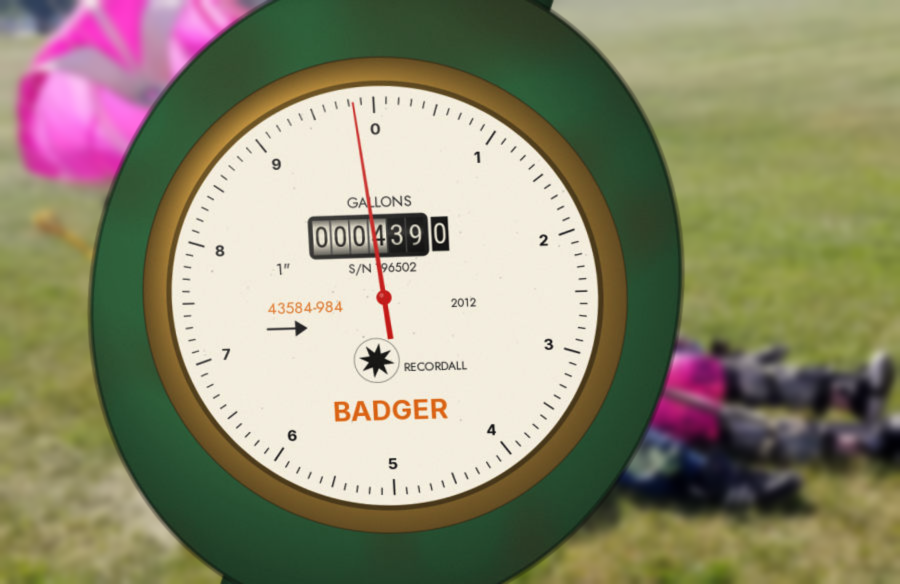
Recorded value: **4389.8** gal
